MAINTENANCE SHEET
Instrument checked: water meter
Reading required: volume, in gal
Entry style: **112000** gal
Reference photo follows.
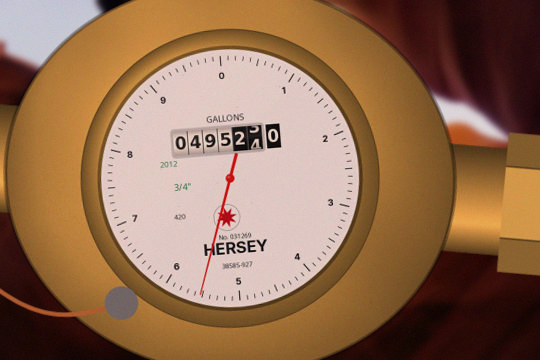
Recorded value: **495235.5** gal
